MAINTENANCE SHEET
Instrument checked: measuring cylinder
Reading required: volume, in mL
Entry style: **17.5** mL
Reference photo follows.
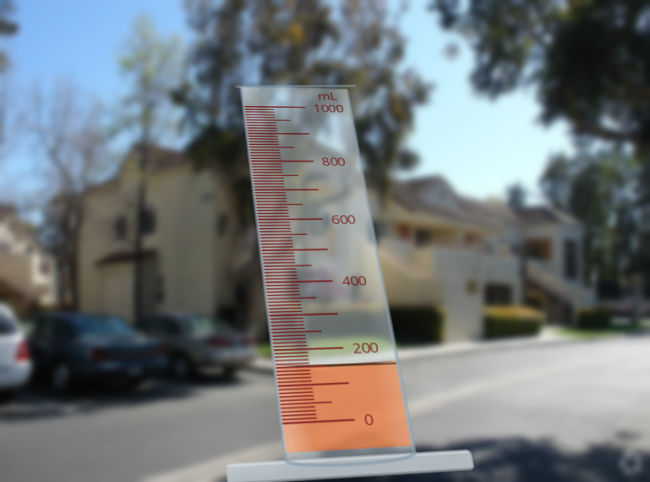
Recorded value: **150** mL
